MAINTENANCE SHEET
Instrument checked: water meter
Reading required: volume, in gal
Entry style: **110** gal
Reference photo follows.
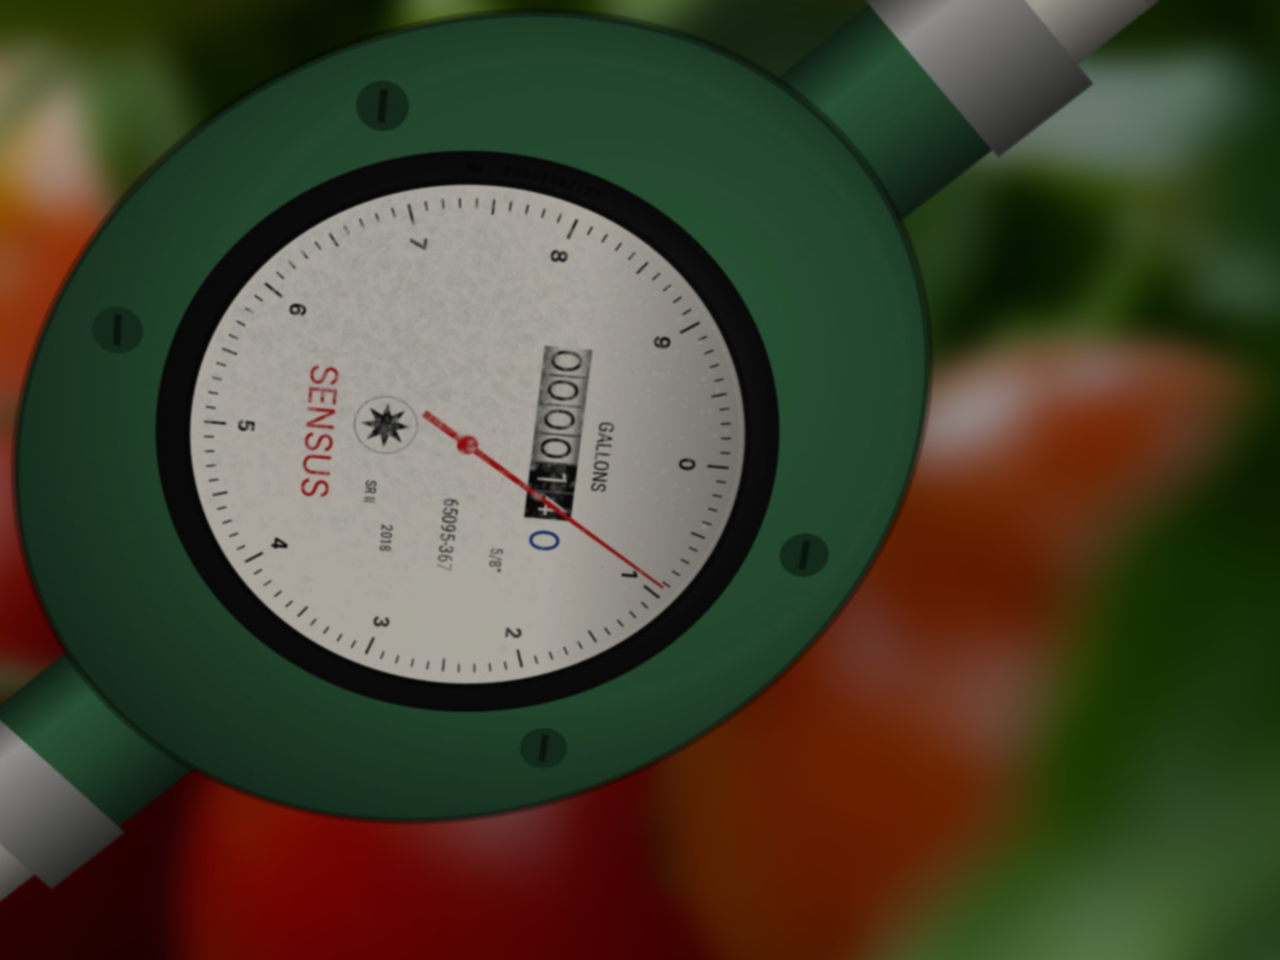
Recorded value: **140.9** gal
